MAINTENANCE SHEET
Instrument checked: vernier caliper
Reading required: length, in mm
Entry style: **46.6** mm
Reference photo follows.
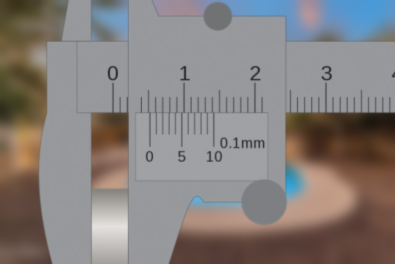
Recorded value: **5.2** mm
